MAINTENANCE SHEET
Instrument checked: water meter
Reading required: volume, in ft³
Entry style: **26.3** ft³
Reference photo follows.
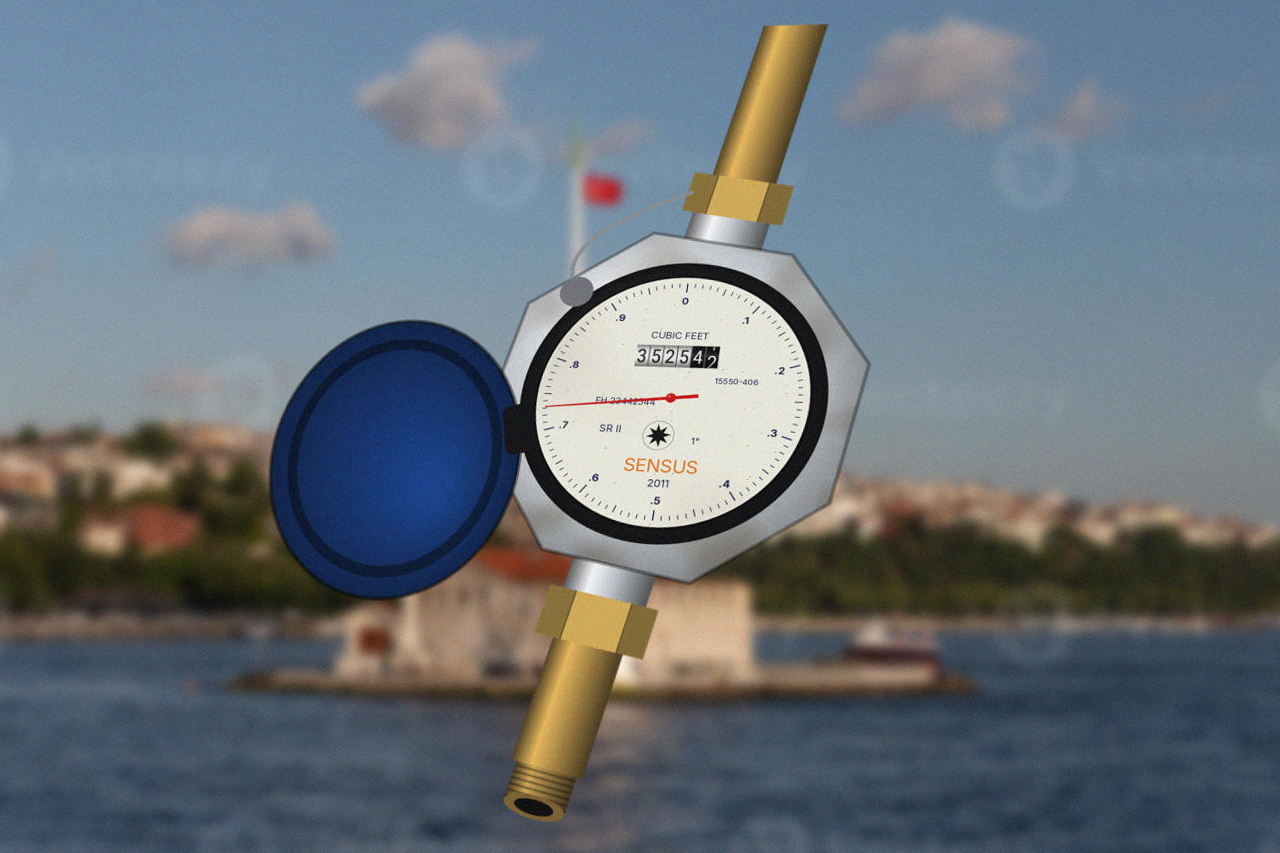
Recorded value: **352541.73** ft³
